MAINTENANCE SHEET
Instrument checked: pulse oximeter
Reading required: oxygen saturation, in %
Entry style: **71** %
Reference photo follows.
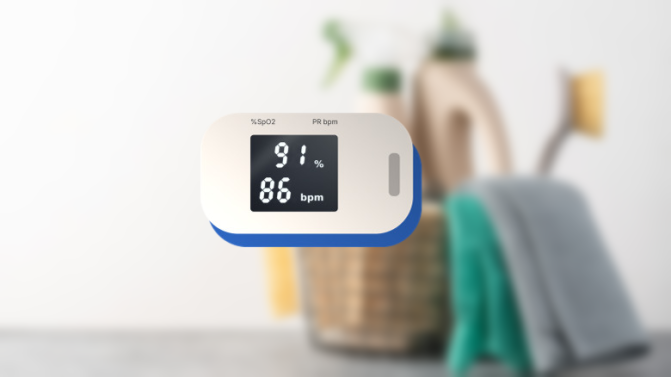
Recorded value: **91** %
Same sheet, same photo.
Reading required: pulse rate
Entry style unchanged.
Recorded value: **86** bpm
